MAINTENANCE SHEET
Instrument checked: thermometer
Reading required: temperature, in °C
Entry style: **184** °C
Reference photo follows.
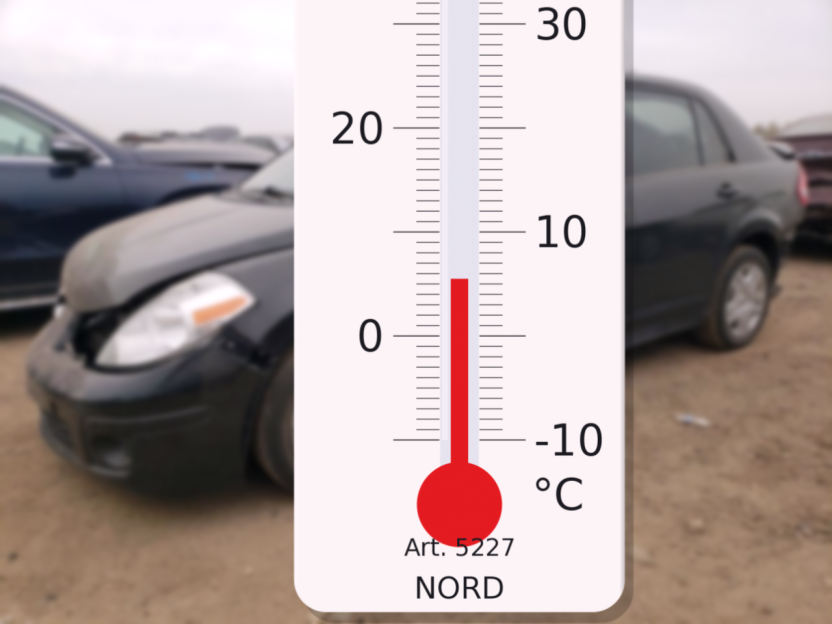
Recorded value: **5.5** °C
